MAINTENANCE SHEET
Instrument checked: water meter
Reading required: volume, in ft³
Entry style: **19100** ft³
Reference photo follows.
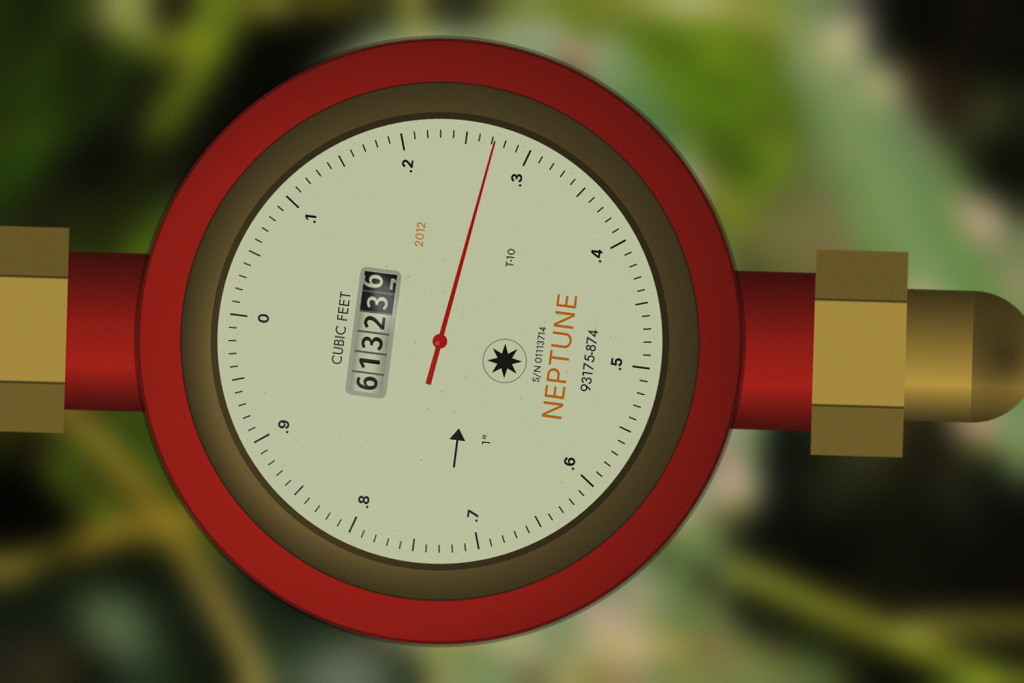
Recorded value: **613236.27** ft³
